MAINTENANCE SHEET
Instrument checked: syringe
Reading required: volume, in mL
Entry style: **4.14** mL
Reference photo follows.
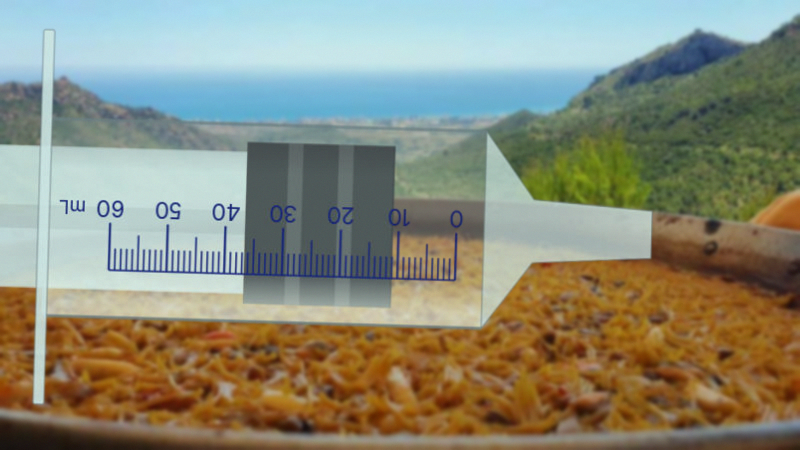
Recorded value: **11** mL
